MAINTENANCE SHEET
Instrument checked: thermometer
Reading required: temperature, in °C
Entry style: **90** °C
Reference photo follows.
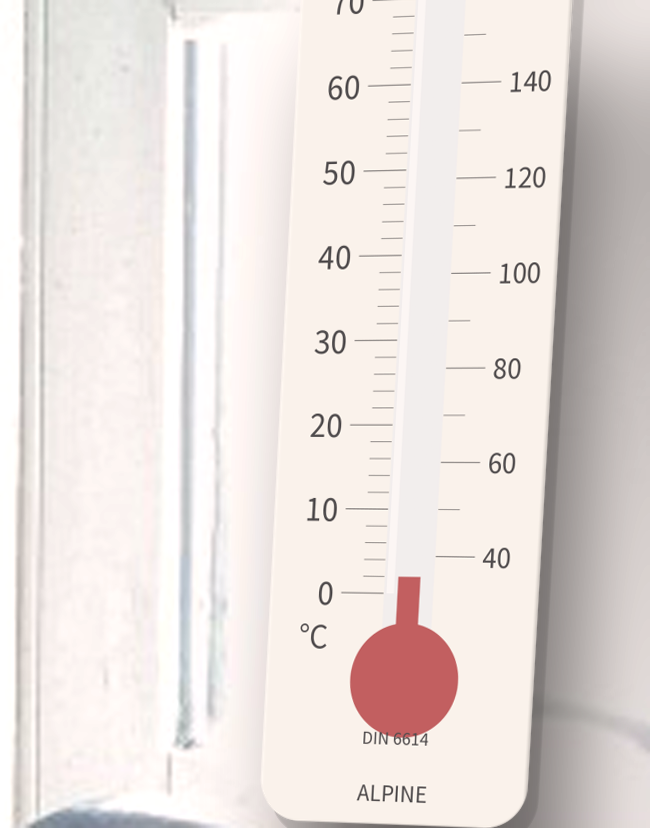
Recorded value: **2** °C
